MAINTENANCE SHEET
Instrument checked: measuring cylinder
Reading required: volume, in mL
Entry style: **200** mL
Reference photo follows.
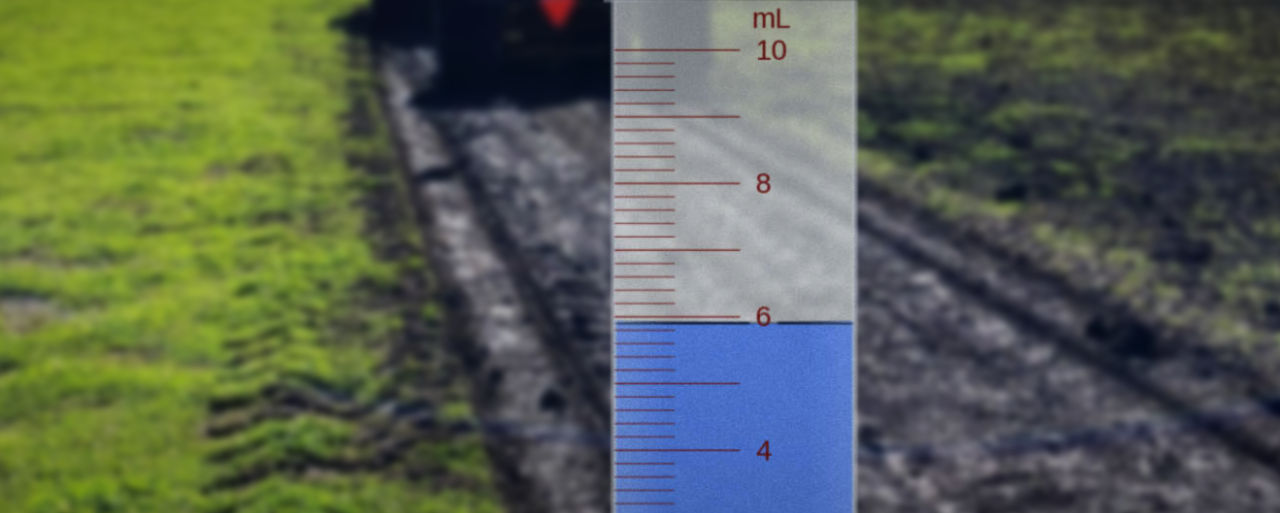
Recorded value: **5.9** mL
